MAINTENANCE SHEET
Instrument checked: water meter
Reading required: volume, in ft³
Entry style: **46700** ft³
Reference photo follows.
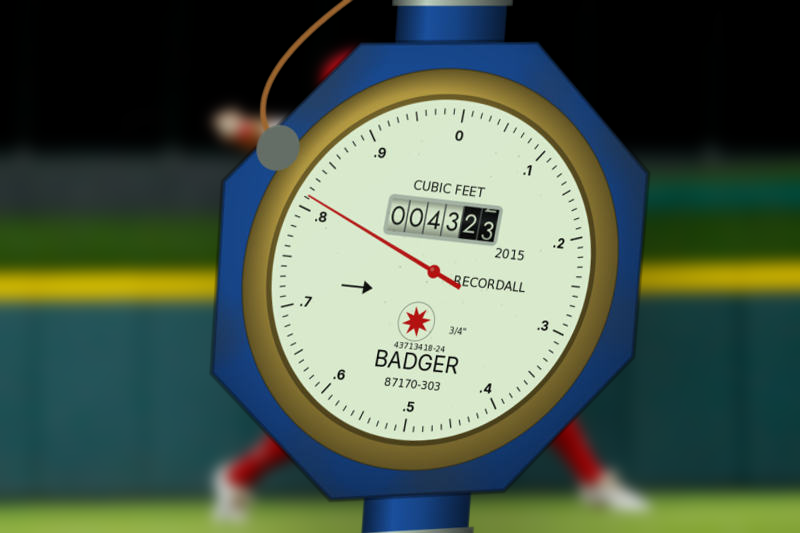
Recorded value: **4322.81** ft³
